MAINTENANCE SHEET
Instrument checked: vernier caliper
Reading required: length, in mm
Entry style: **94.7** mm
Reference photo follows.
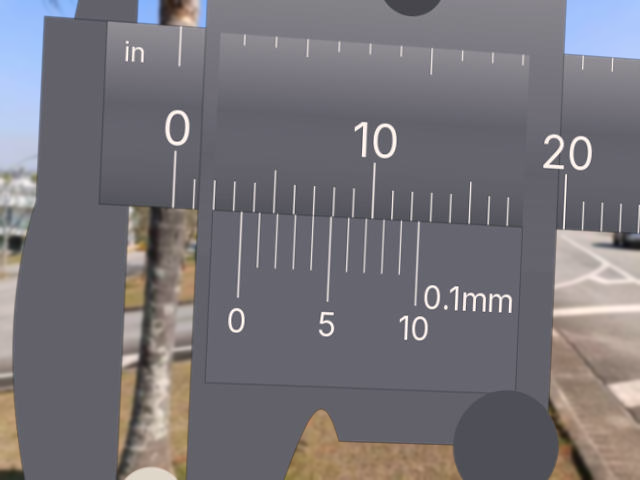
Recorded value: **3.4** mm
